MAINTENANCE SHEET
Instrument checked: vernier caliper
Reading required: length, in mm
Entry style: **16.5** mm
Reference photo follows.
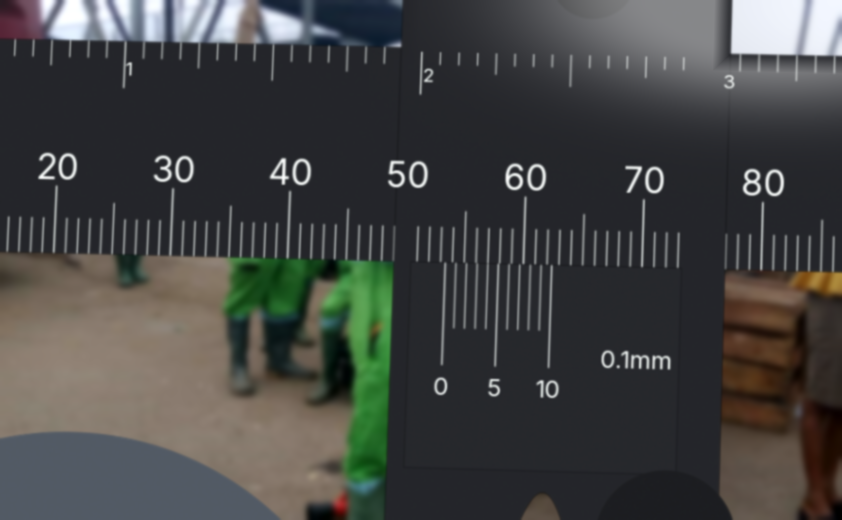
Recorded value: **53.4** mm
